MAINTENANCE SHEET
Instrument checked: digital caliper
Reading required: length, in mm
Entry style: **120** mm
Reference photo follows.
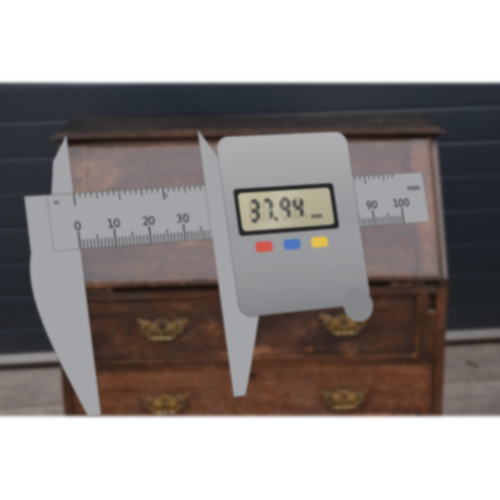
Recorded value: **37.94** mm
